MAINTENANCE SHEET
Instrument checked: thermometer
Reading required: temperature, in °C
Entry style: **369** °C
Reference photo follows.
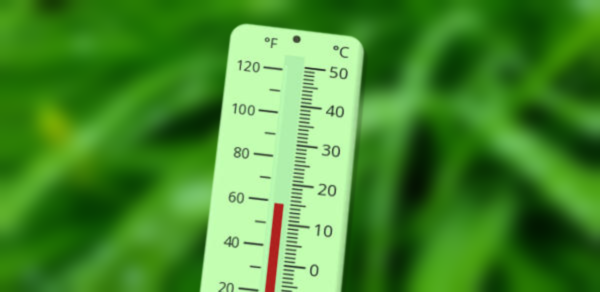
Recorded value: **15** °C
